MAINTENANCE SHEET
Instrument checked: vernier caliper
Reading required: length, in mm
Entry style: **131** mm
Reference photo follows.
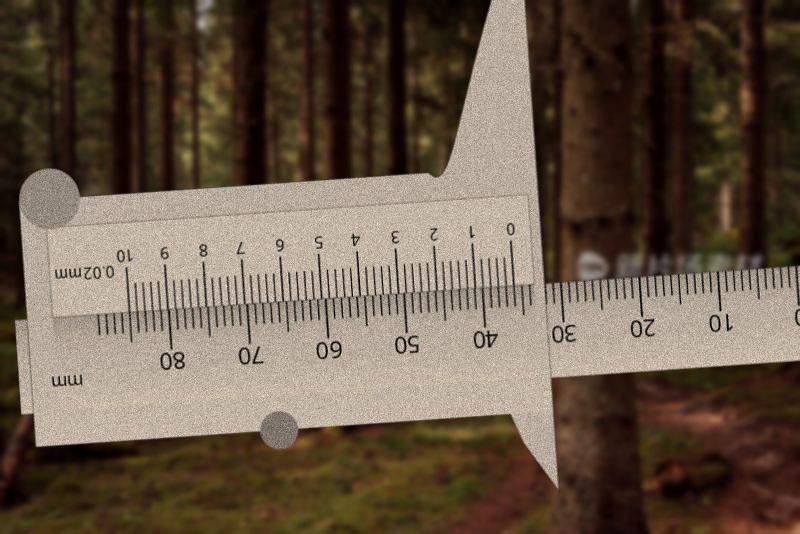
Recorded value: **36.0** mm
